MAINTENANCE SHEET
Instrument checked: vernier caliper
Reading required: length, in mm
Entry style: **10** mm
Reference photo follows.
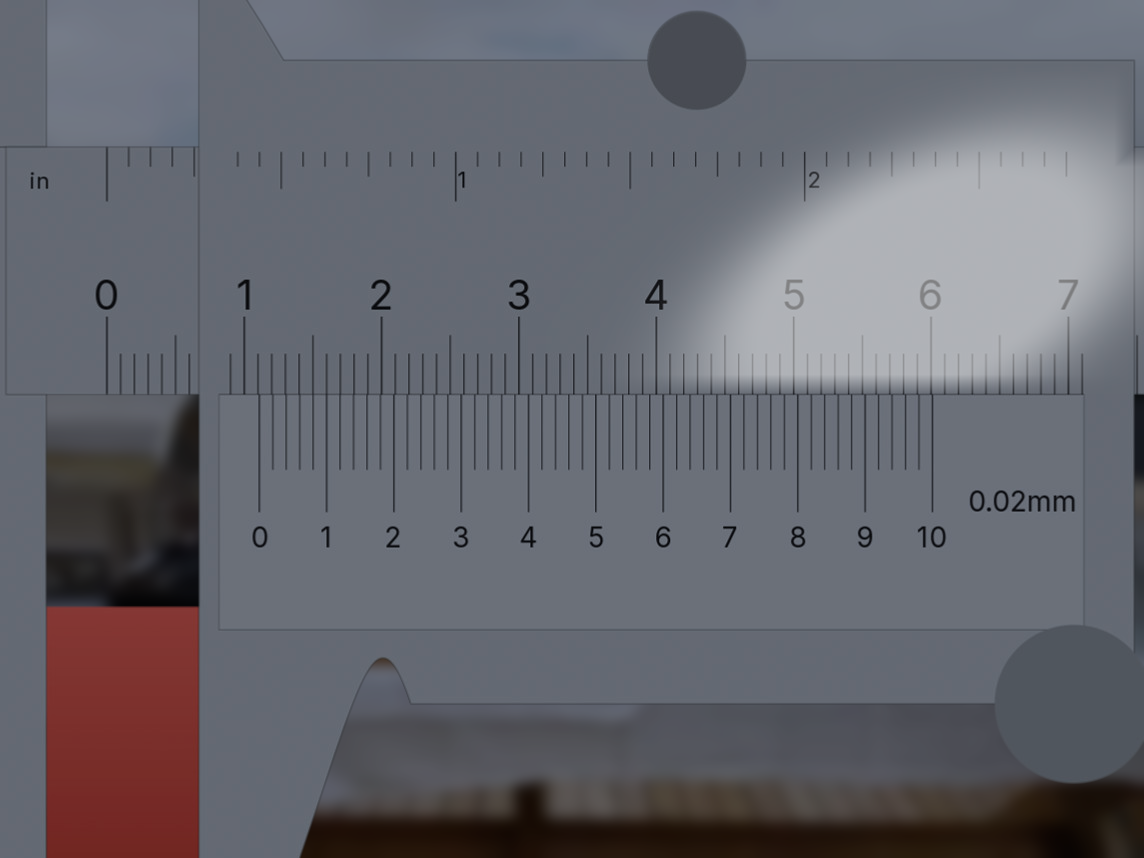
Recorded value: **11.1** mm
